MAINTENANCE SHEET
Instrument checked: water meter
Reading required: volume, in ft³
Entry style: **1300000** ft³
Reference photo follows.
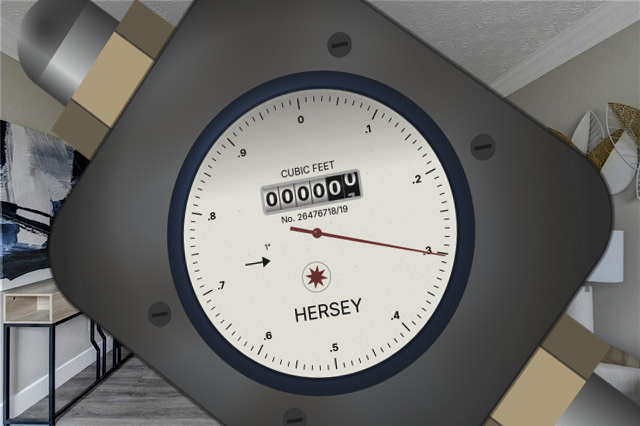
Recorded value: **0.30** ft³
